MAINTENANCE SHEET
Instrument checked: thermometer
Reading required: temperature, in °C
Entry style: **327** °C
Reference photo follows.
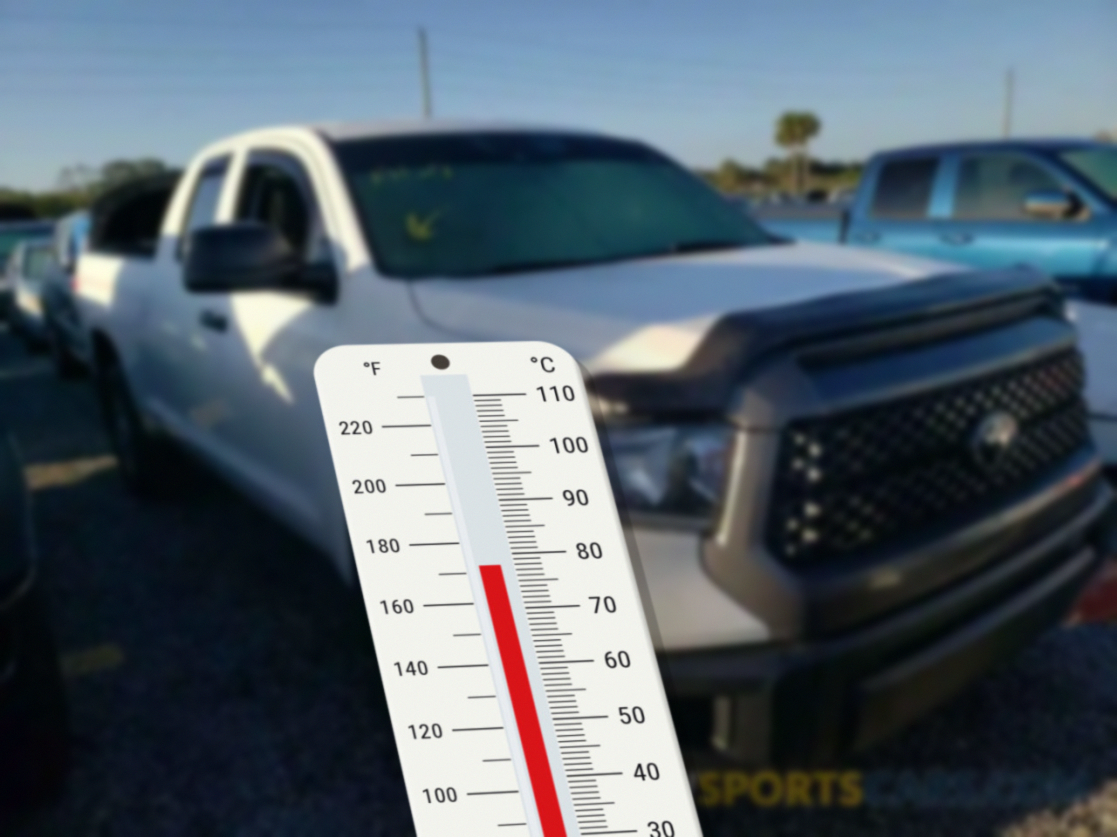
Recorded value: **78** °C
